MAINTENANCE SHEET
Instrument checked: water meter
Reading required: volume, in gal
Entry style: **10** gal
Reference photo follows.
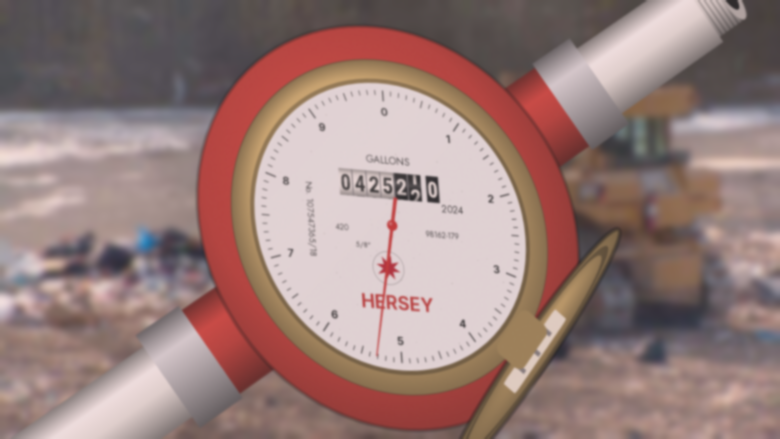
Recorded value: **425215.3** gal
